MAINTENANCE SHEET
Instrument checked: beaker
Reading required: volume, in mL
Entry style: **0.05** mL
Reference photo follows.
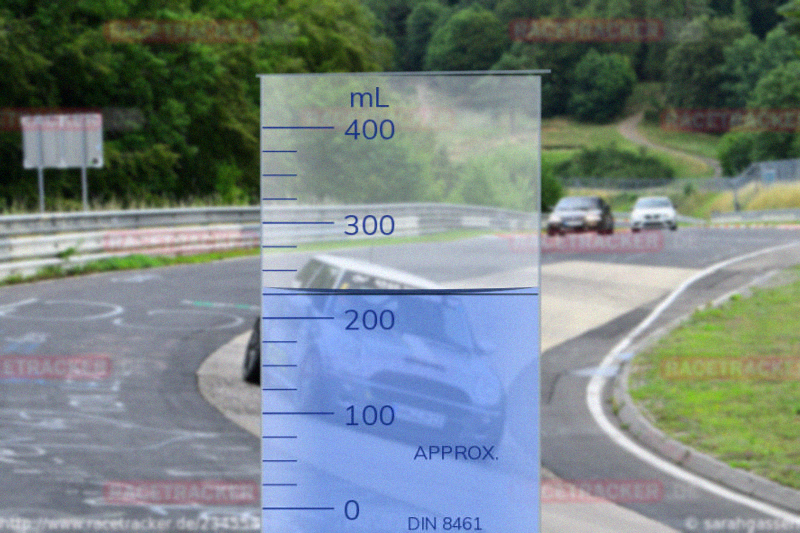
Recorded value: **225** mL
